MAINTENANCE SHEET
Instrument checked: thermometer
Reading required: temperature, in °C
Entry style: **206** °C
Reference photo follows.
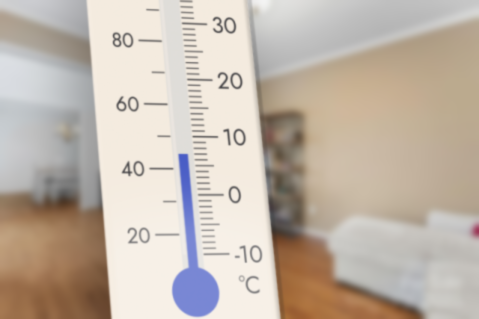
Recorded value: **7** °C
